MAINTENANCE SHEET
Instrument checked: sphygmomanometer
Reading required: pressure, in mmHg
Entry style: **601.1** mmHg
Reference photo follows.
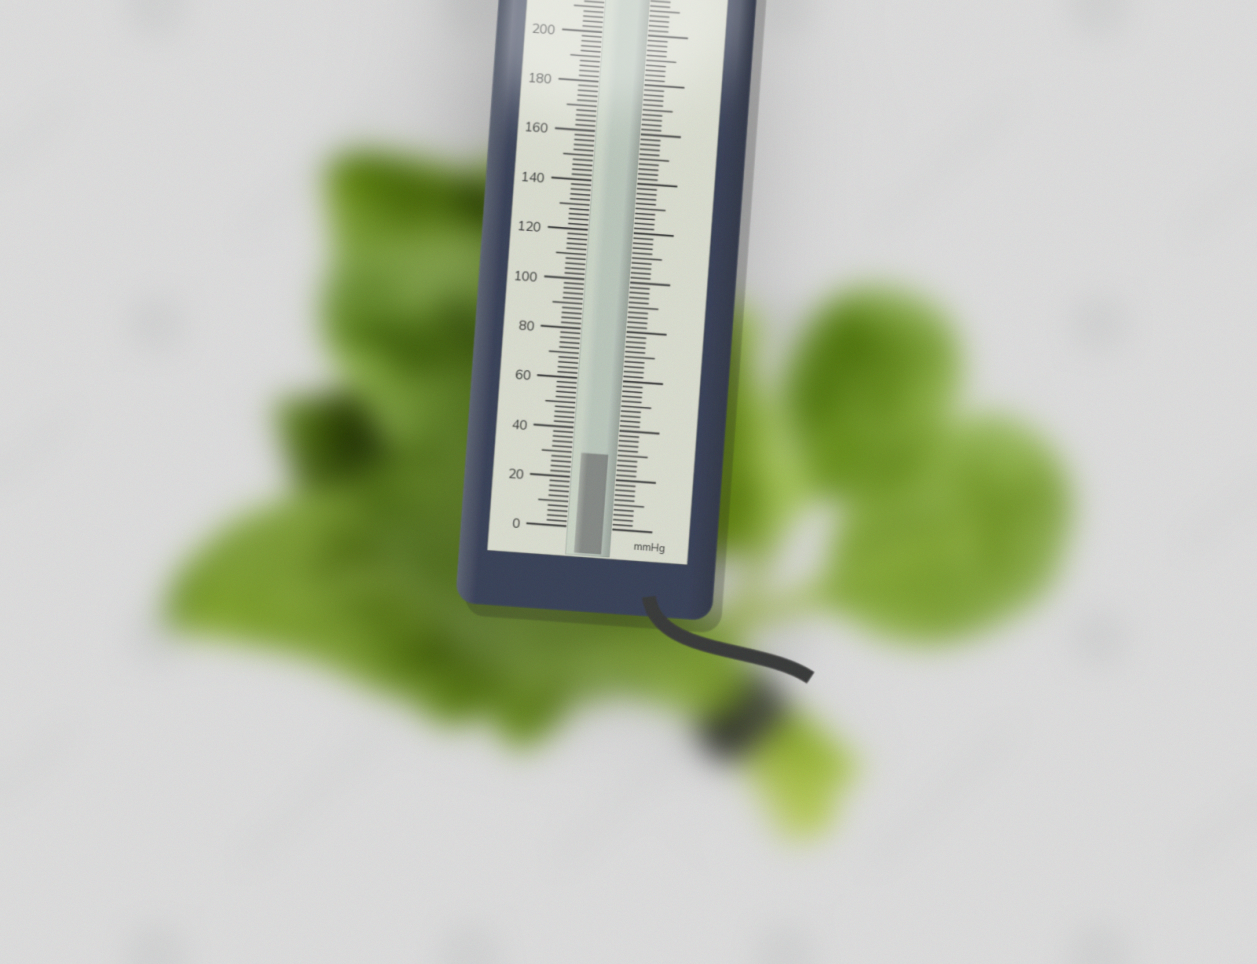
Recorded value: **30** mmHg
